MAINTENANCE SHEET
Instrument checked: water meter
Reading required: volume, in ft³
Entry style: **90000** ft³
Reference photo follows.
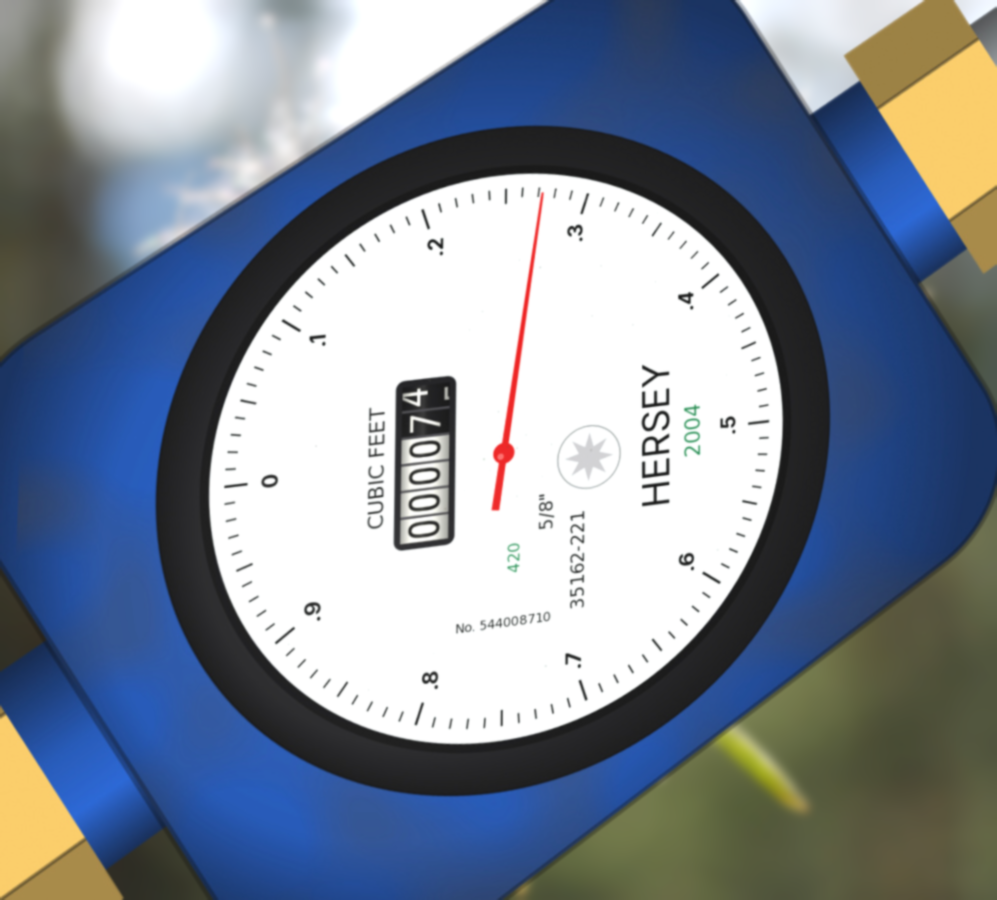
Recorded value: **74.27** ft³
